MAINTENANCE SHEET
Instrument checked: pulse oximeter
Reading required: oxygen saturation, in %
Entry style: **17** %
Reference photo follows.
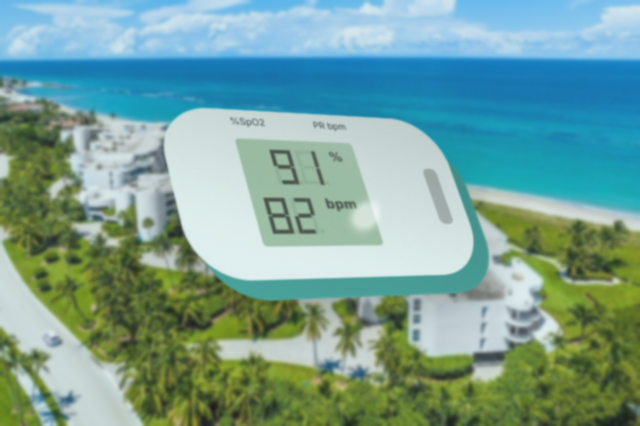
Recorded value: **91** %
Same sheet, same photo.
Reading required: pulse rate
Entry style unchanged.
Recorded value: **82** bpm
